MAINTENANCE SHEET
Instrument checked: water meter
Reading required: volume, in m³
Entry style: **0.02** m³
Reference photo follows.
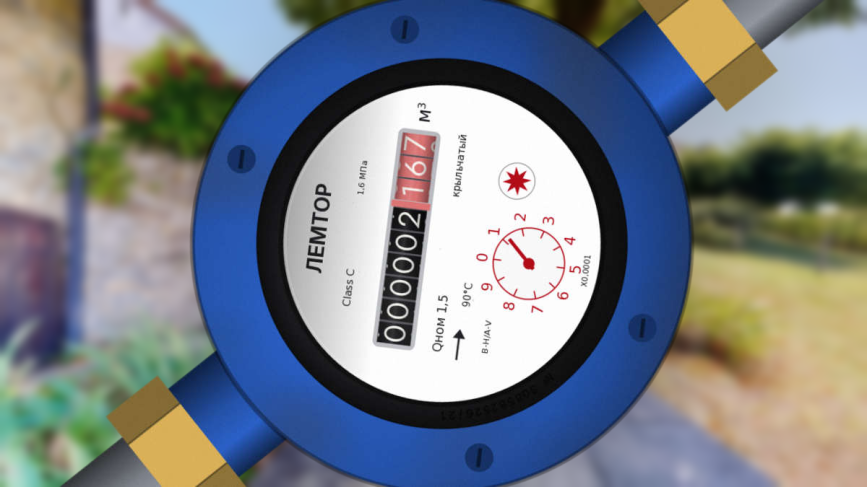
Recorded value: **2.1671** m³
